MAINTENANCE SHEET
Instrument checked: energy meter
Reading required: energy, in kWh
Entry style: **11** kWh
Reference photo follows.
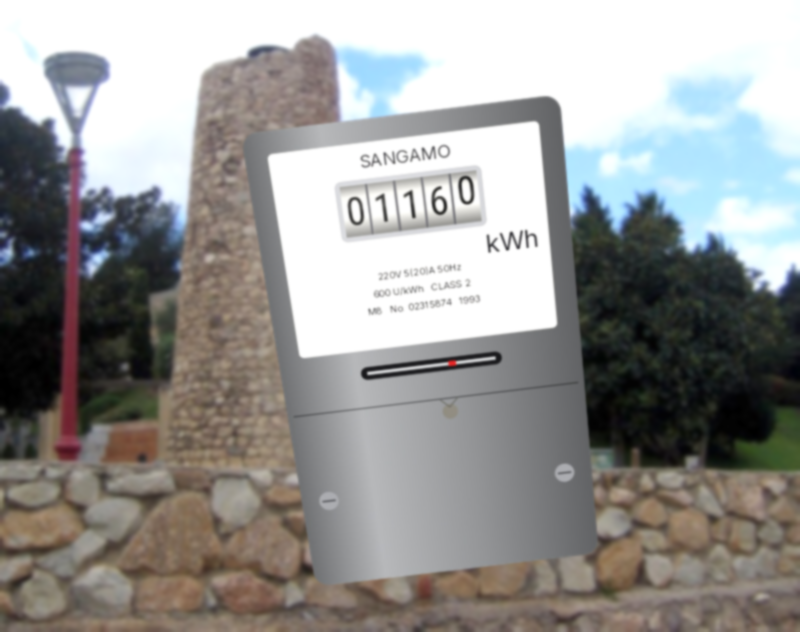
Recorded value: **1160** kWh
